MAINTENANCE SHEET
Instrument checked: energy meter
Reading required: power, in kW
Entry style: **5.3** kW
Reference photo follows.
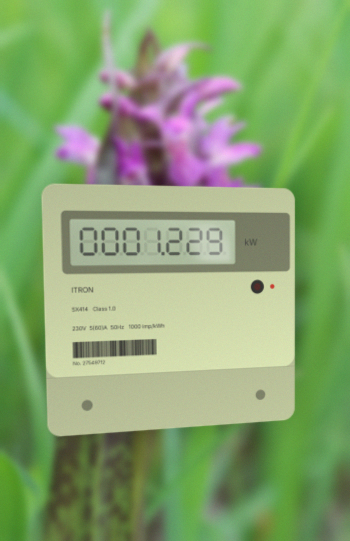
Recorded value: **1.229** kW
